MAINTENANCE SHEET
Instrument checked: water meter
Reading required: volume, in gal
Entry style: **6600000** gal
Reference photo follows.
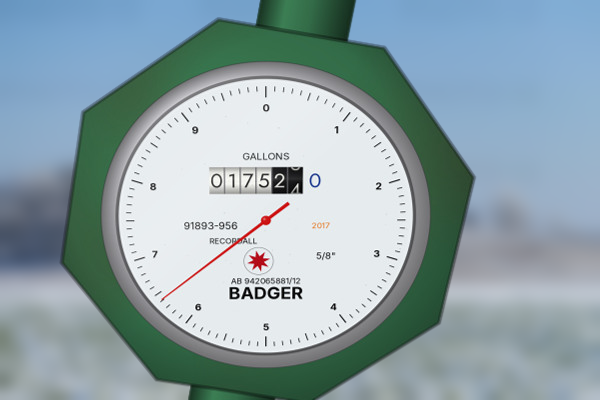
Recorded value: **175236.4** gal
